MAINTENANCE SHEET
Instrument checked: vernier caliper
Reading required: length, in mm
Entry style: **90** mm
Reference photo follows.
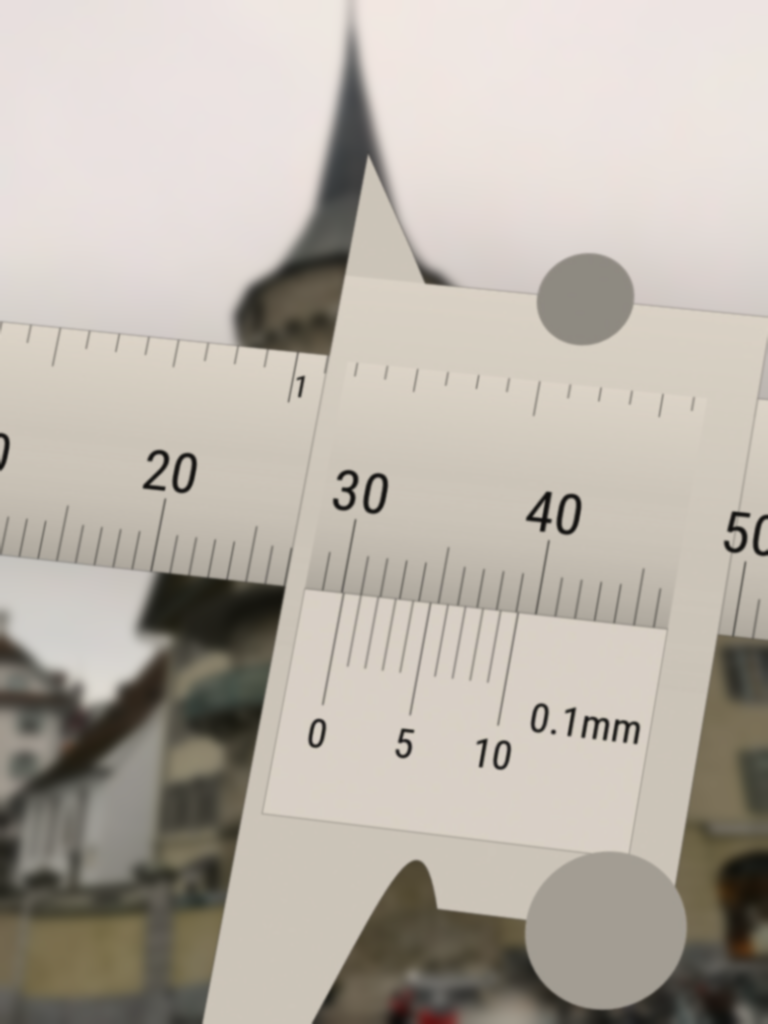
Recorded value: **30.1** mm
